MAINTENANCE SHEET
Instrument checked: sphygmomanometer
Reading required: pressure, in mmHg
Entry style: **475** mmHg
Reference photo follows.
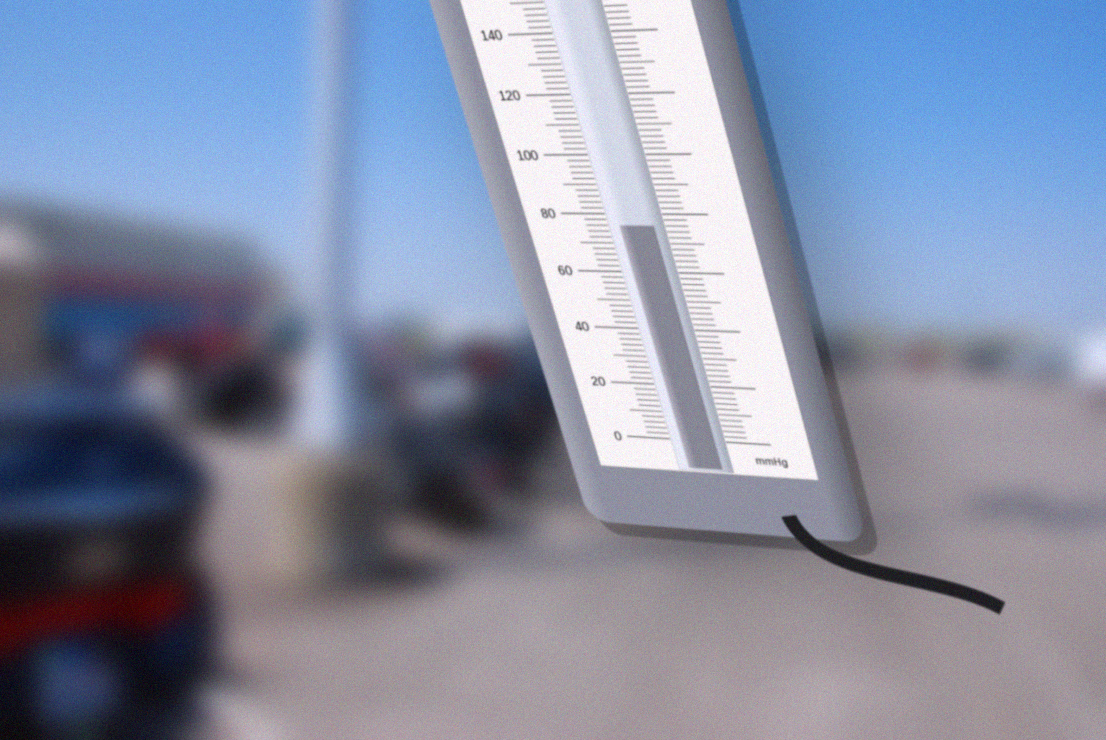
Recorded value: **76** mmHg
